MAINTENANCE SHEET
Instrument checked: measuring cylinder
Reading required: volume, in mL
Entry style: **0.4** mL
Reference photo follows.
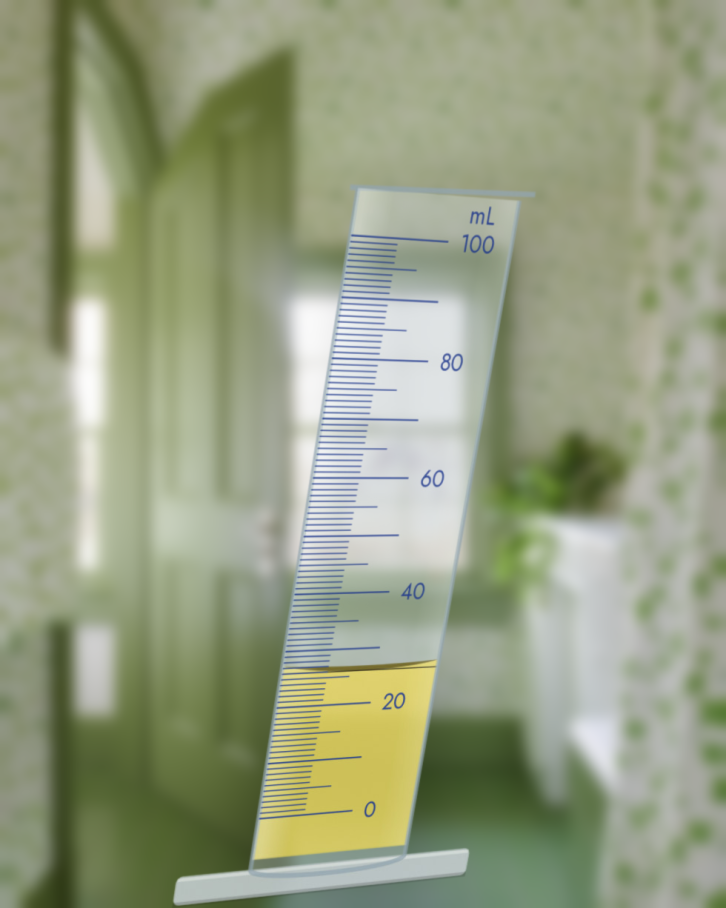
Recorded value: **26** mL
